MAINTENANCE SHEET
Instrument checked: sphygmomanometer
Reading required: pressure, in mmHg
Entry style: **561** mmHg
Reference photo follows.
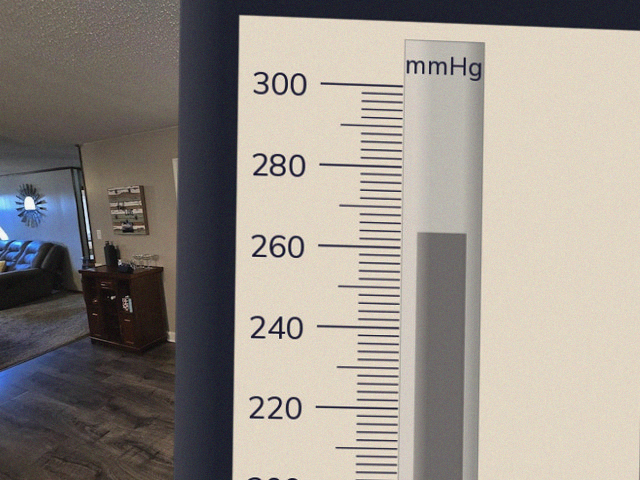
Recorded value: **264** mmHg
